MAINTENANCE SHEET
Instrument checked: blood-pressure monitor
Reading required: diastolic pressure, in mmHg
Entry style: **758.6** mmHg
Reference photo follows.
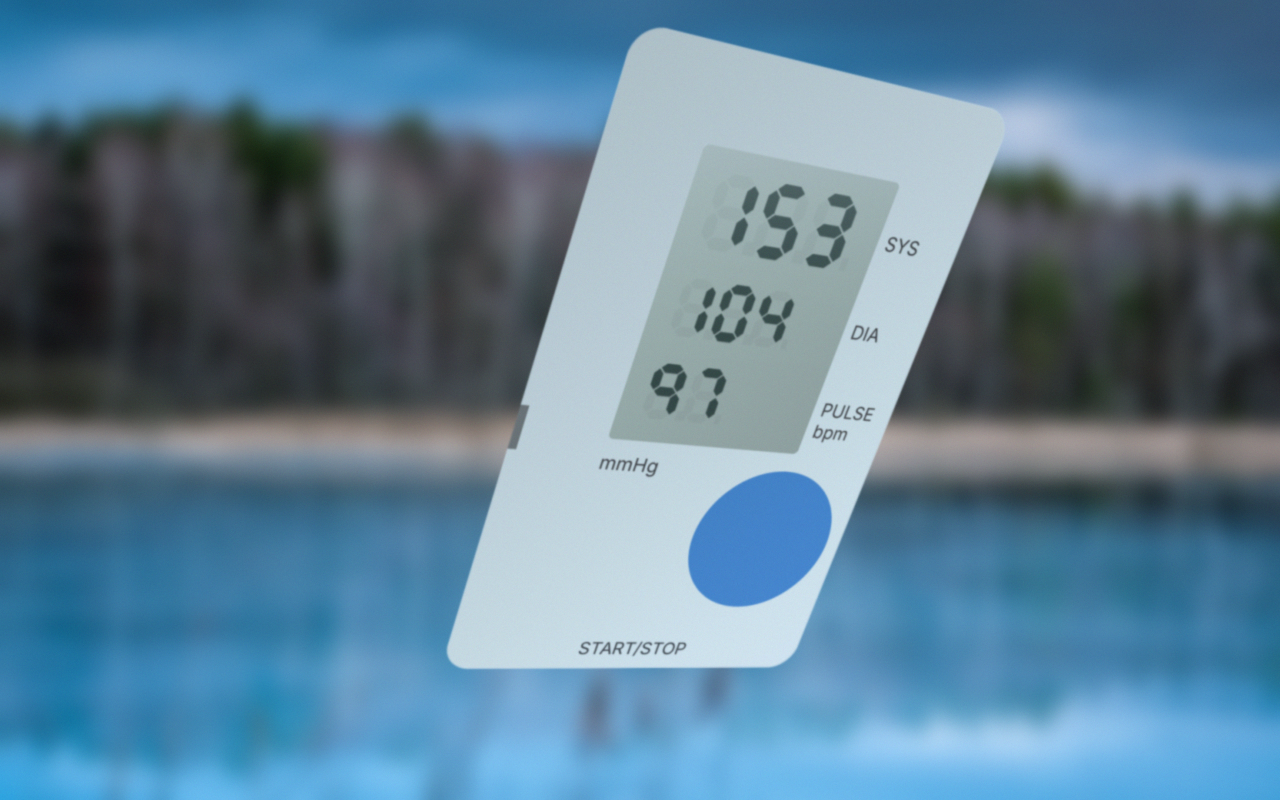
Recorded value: **104** mmHg
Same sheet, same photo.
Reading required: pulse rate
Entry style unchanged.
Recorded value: **97** bpm
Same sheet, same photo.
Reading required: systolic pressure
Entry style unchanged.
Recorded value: **153** mmHg
